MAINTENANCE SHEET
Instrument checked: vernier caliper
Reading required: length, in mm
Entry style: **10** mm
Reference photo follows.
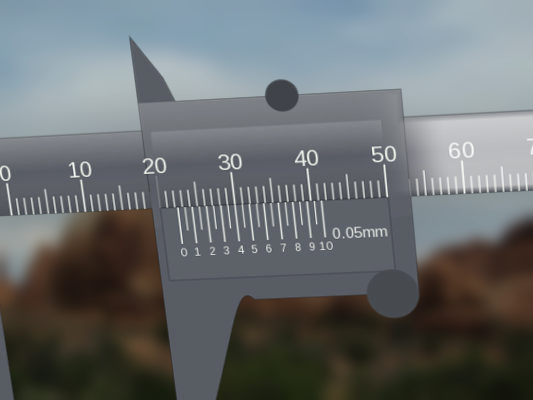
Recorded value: **22.4** mm
